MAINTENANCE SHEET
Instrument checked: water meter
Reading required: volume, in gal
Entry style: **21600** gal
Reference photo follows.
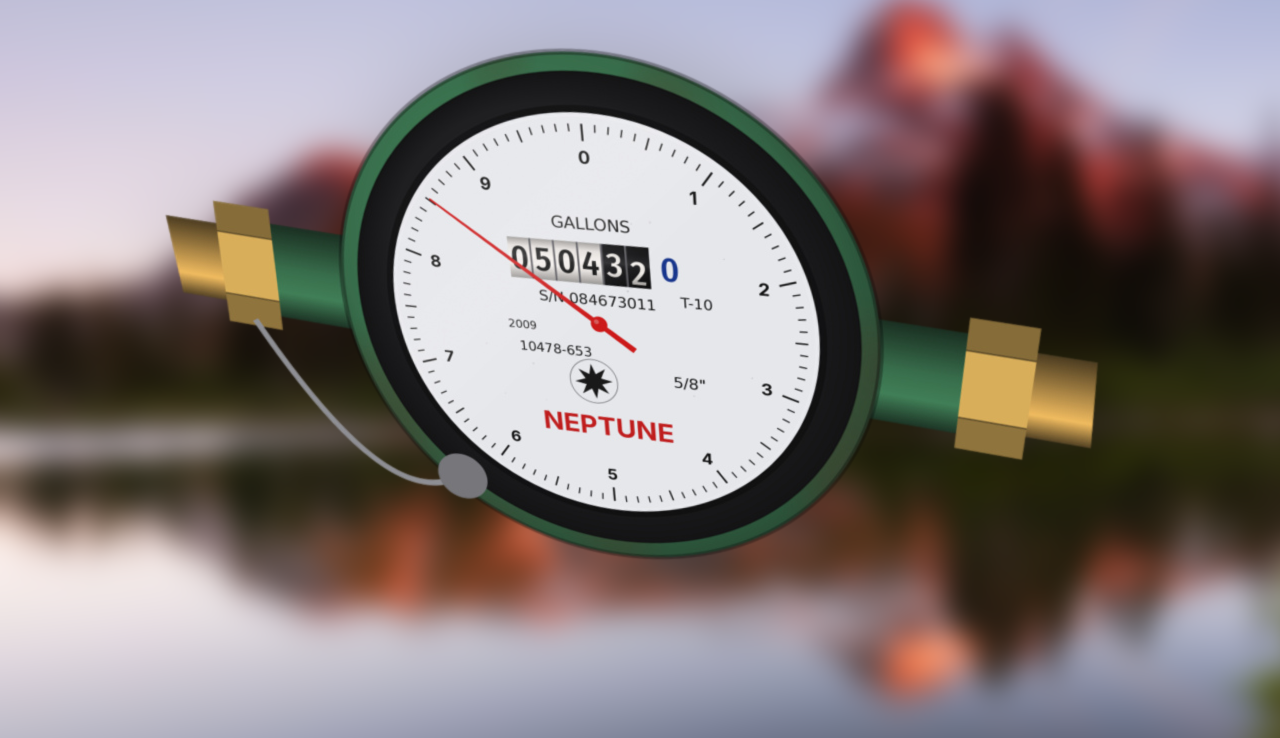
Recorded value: **504318.5** gal
